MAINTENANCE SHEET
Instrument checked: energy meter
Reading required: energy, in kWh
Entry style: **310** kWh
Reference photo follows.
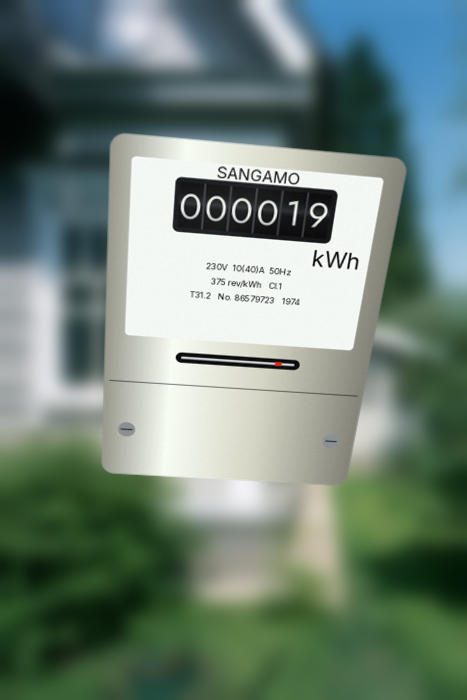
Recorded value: **19** kWh
